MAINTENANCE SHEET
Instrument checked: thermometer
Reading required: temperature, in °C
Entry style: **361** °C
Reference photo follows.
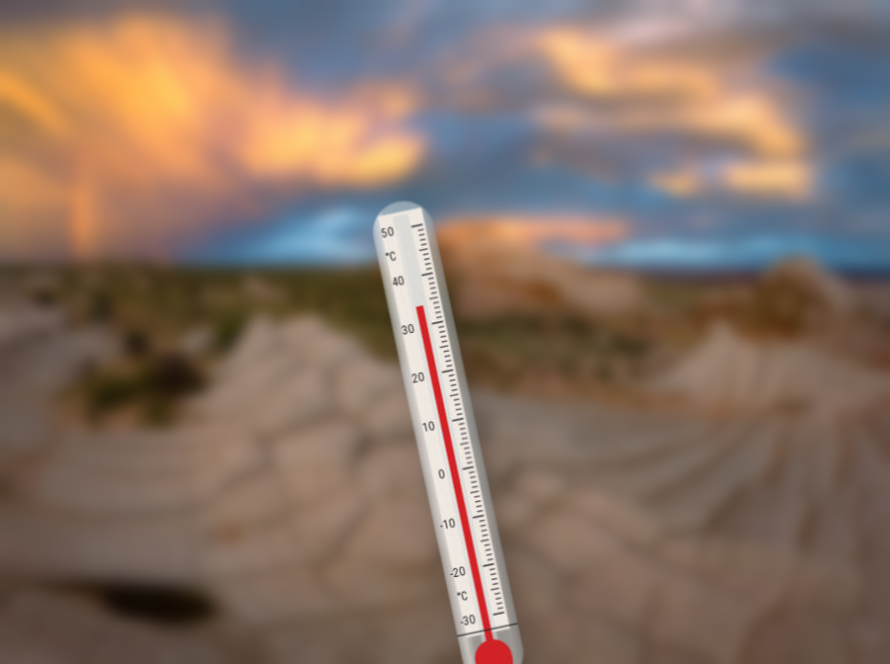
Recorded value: **34** °C
